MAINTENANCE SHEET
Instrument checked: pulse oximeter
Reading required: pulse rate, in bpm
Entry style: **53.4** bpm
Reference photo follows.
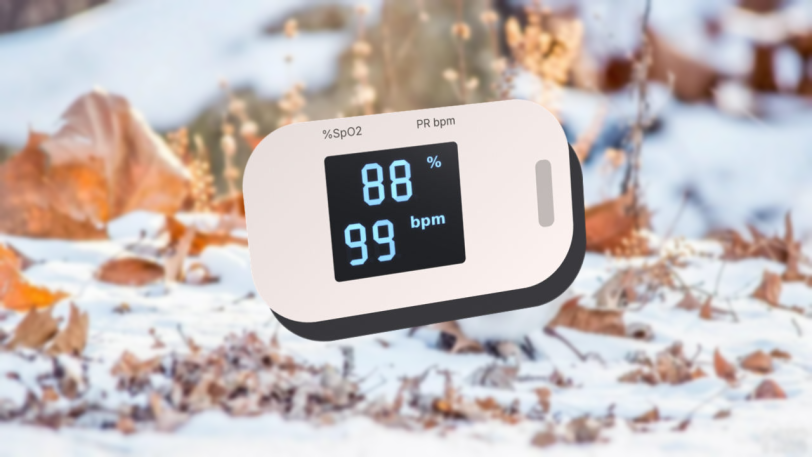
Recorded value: **99** bpm
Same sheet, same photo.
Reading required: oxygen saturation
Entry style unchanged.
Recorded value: **88** %
